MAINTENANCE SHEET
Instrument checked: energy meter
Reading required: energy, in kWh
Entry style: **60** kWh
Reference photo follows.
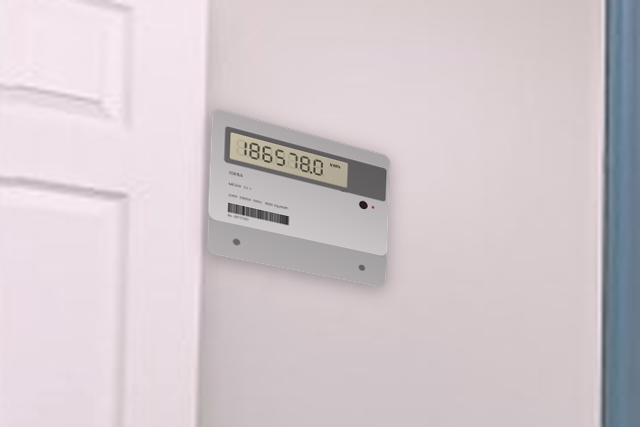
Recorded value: **186578.0** kWh
